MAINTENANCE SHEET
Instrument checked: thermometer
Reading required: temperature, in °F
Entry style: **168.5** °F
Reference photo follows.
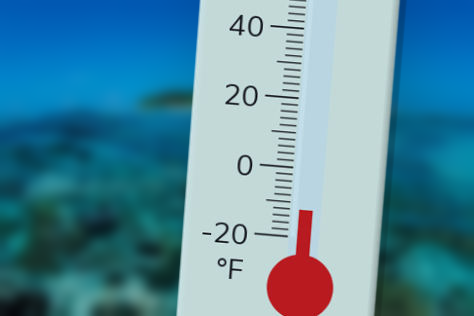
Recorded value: **-12** °F
